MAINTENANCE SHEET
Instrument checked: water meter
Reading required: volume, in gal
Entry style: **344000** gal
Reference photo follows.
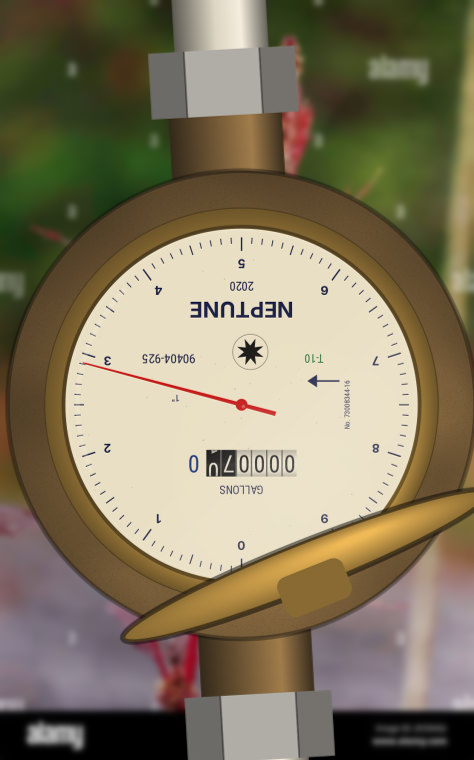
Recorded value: **702.9** gal
